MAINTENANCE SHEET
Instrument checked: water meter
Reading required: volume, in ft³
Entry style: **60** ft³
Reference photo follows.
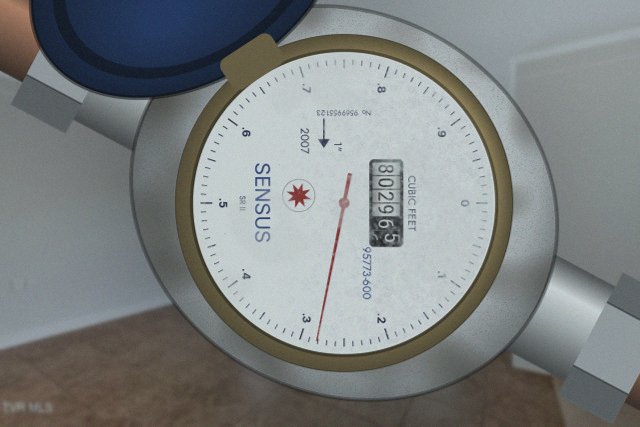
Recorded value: **802965.28** ft³
